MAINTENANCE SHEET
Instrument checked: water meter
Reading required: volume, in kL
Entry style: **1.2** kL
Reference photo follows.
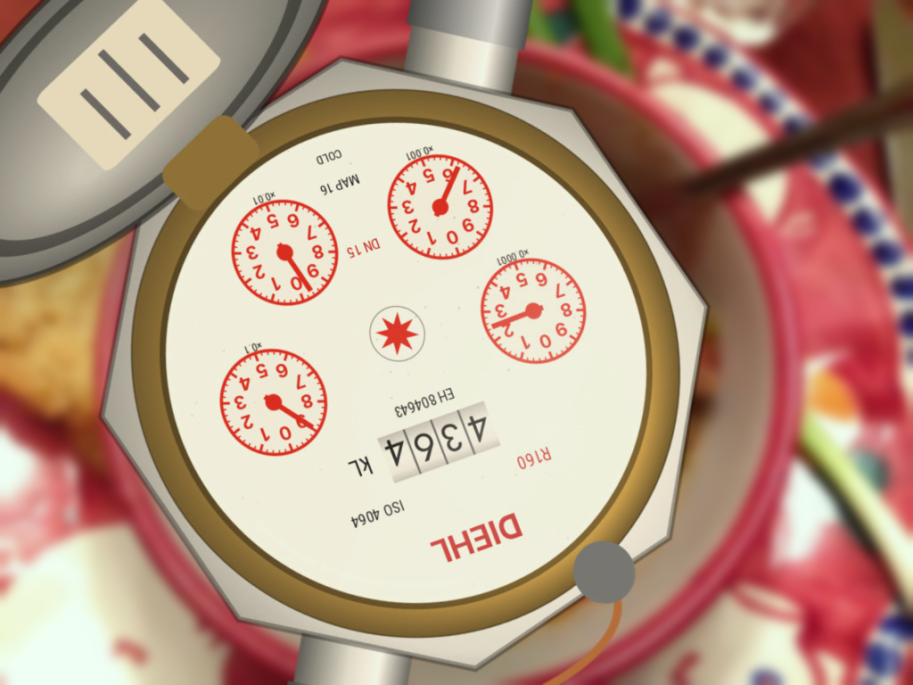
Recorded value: **4363.8962** kL
